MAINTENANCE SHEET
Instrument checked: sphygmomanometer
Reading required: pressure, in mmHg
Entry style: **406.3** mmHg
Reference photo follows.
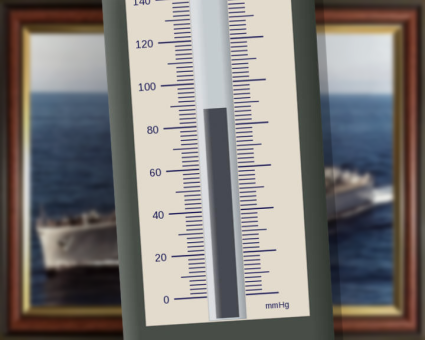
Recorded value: **88** mmHg
